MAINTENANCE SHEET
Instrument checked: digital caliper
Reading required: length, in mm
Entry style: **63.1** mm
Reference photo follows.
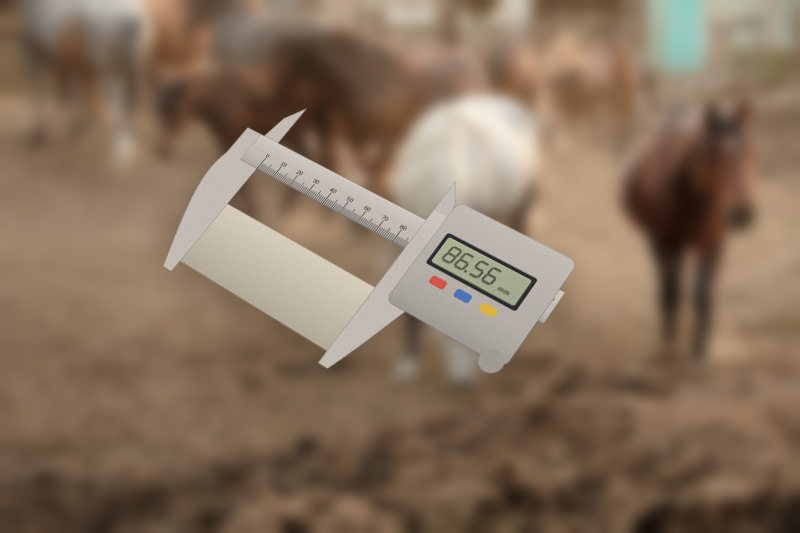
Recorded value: **86.56** mm
